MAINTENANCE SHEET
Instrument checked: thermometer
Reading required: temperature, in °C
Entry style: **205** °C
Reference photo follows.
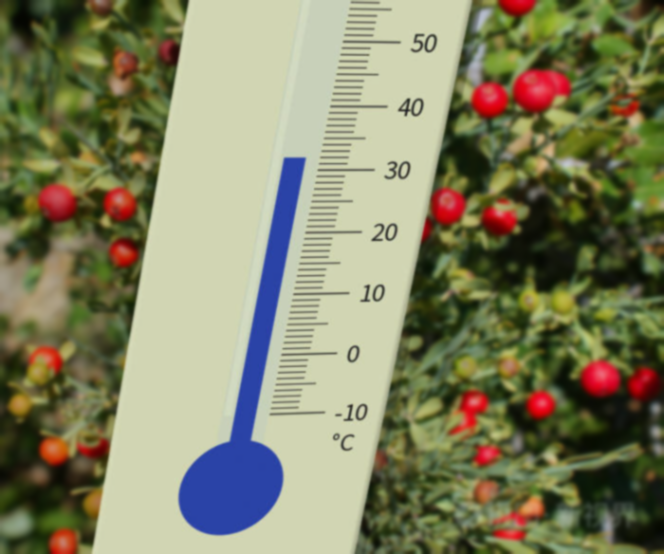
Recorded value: **32** °C
